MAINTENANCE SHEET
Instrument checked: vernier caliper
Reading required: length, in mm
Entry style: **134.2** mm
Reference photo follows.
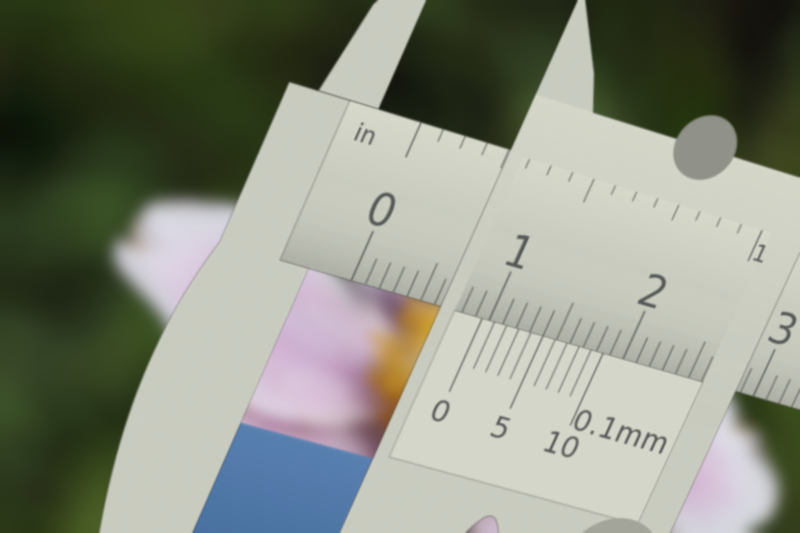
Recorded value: **9.5** mm
